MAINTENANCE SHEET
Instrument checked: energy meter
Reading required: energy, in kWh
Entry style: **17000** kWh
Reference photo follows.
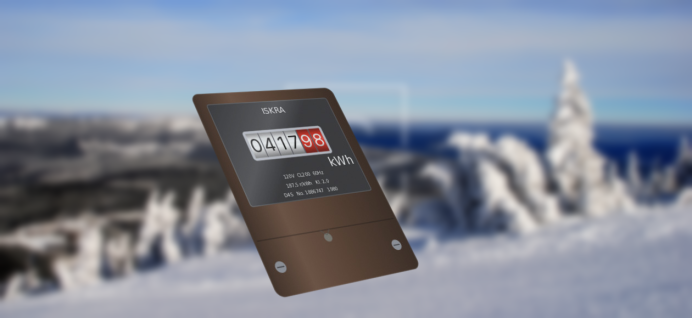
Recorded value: **417.98** kWh
